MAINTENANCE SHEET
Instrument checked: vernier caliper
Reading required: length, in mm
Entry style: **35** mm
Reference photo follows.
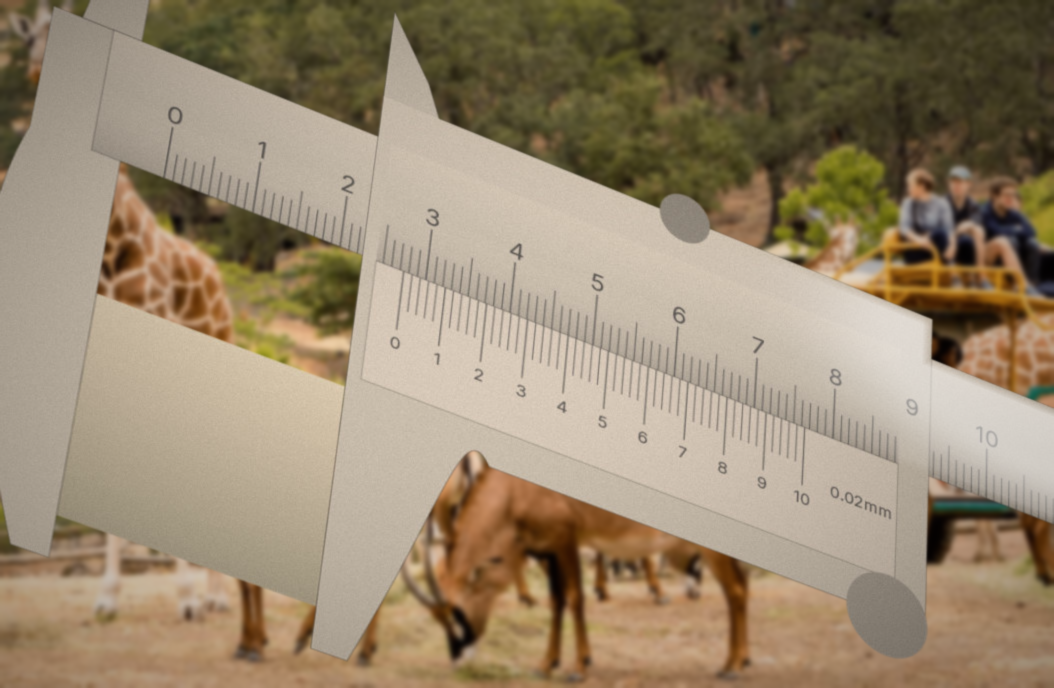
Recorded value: **27.4** mm
